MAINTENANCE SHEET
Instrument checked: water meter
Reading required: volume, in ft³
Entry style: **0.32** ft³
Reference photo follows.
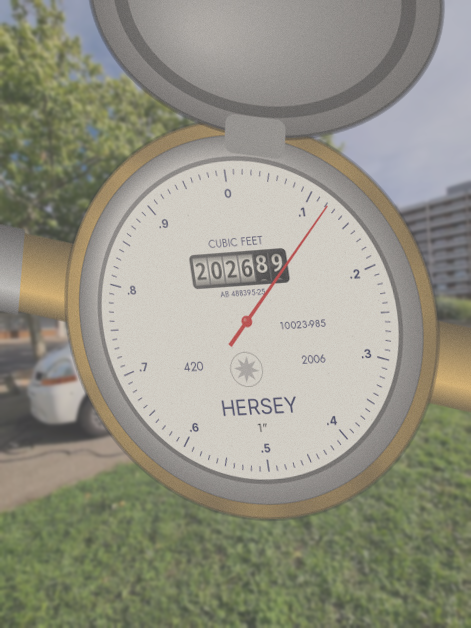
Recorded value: **202689.12** ft³
